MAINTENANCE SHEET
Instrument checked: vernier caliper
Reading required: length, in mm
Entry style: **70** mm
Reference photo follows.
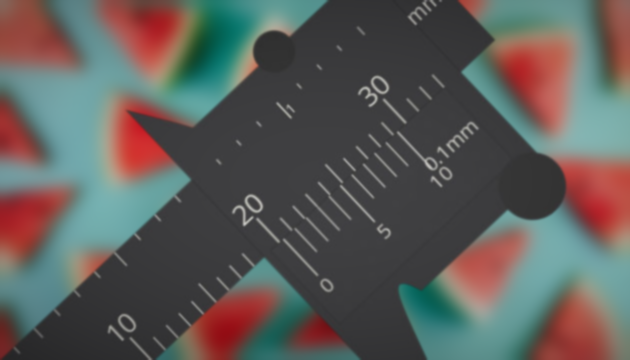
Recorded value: **20.3** mm
